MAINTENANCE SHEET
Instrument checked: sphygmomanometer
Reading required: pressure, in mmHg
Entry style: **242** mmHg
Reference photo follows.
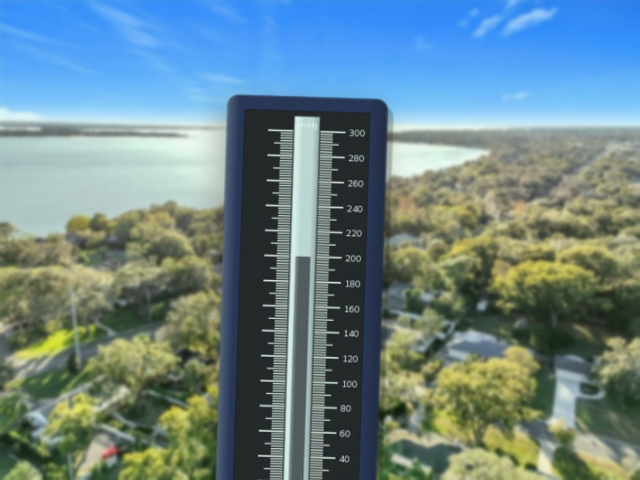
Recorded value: **200** mmHg
